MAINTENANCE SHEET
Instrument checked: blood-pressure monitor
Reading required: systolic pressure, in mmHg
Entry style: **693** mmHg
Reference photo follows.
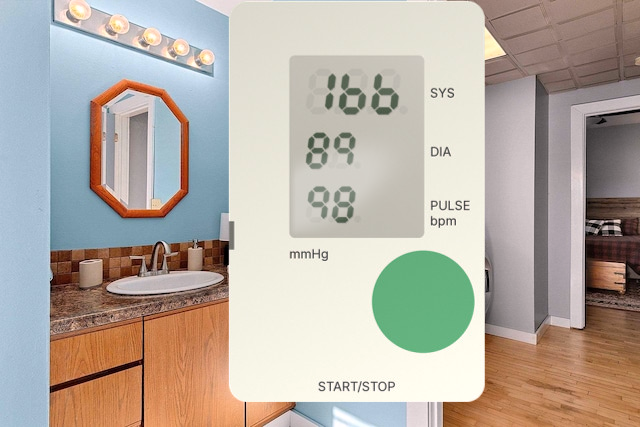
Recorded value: **166** mmHg
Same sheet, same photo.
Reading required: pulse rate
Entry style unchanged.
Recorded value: **98** bpm
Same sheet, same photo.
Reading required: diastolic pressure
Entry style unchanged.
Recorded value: **89** mmHg
